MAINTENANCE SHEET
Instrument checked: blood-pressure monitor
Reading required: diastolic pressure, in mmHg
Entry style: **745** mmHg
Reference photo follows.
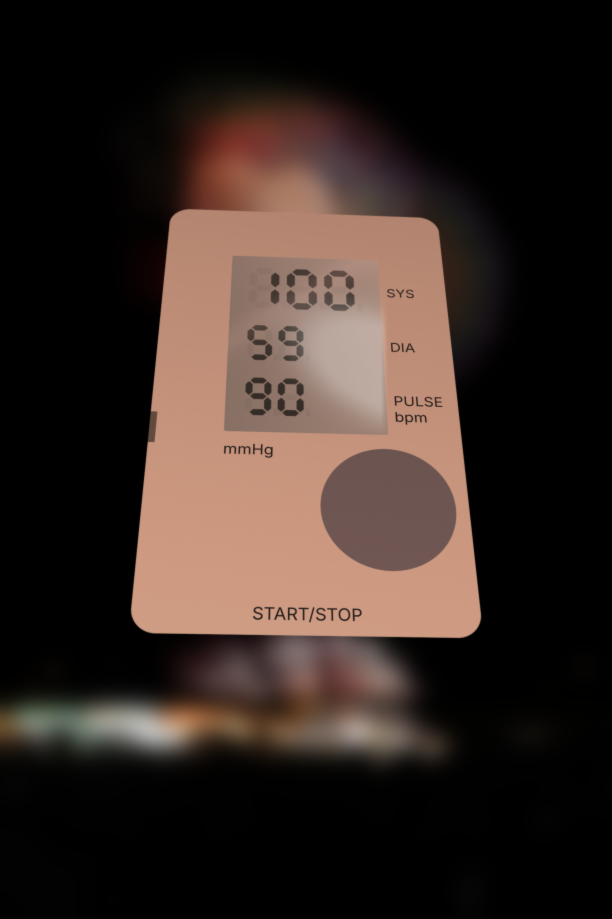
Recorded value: **59** mmHg
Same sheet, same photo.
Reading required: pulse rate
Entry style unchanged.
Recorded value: **90** bpm
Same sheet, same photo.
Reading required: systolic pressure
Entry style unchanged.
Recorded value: **100** mmHg
